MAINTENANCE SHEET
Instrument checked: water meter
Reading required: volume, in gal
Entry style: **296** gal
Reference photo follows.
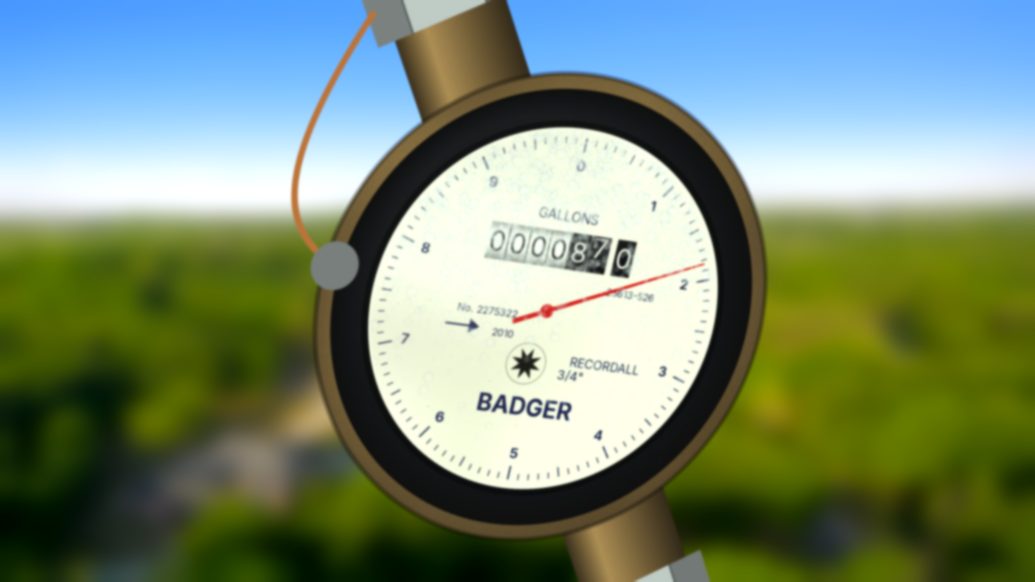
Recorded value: **871.8** gal
